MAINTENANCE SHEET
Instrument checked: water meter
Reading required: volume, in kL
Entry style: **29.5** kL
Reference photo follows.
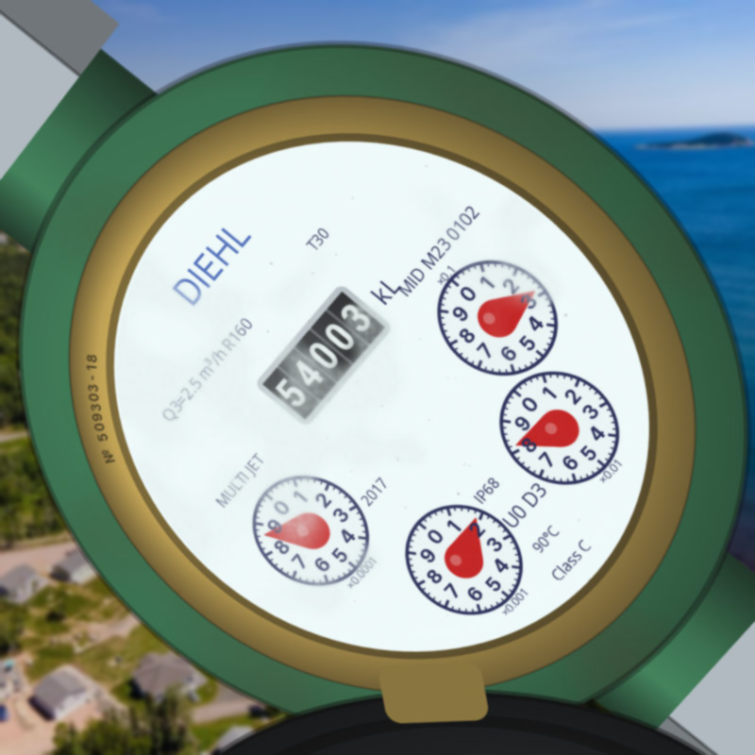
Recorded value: **54003.2818** kL
